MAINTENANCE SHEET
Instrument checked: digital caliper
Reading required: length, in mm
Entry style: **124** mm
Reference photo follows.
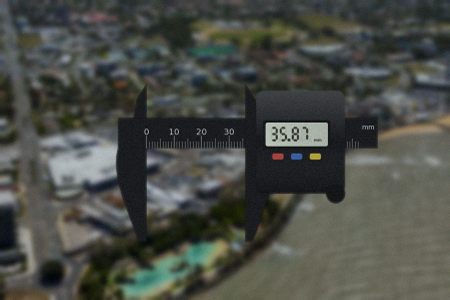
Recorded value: **35.87** mm
